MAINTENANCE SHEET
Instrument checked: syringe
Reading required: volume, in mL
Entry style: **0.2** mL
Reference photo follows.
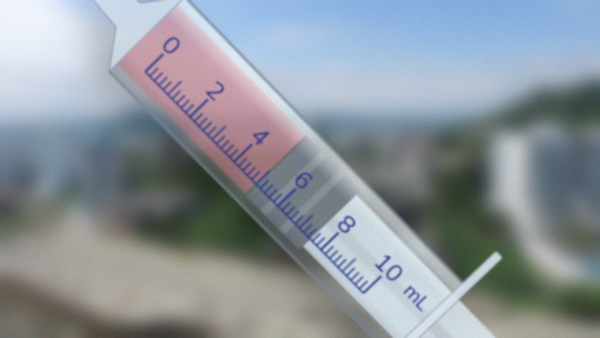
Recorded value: **5** mL
